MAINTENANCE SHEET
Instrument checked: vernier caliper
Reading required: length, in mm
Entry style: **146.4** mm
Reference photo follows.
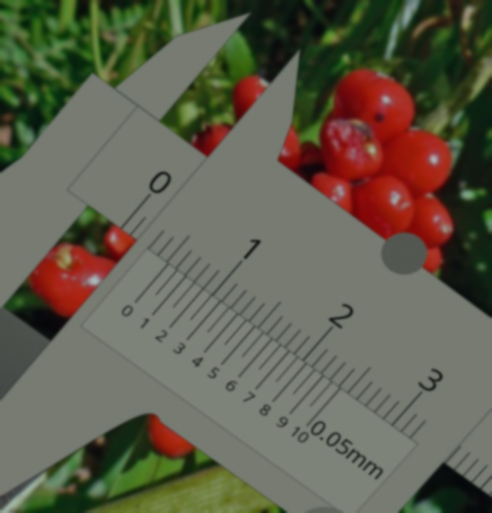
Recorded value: **5.2** mm
